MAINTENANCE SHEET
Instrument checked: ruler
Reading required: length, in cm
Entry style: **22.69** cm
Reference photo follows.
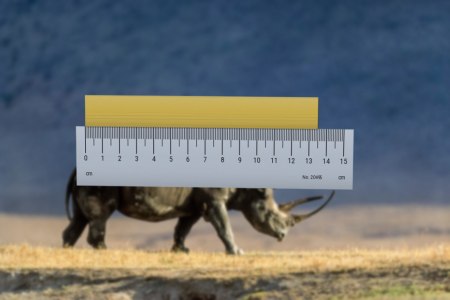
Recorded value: **13.5** cm
